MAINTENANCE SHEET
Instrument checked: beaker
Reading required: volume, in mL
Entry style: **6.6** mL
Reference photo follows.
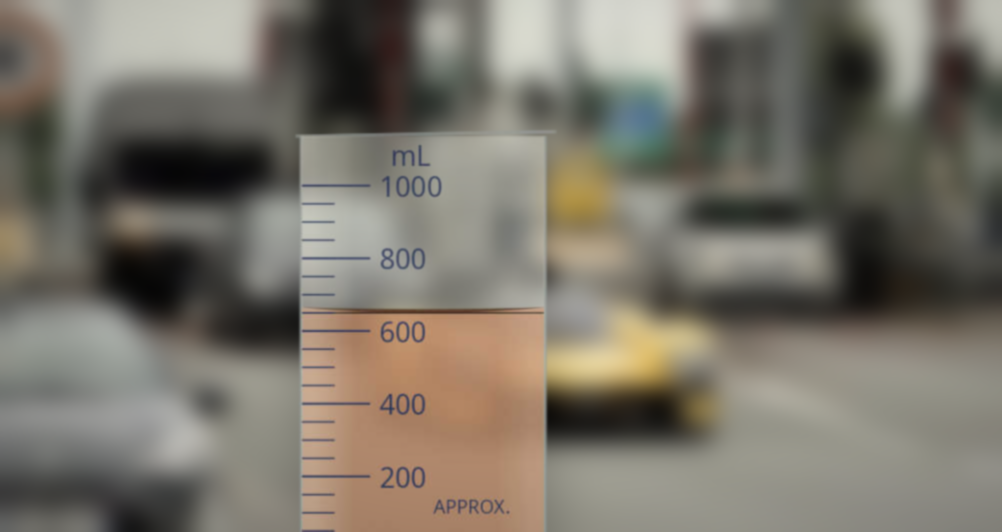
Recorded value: **650** mL
